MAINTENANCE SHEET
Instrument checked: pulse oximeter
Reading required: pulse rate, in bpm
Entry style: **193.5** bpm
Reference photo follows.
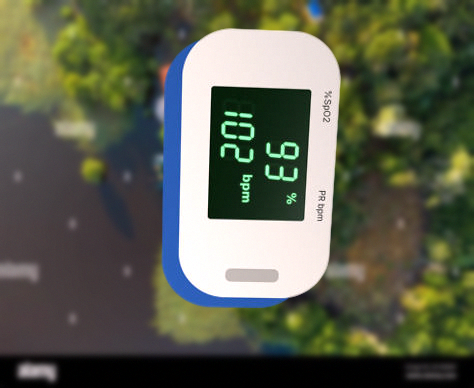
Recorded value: **102** bpm
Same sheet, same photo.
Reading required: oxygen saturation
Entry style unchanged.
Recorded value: **93** %
